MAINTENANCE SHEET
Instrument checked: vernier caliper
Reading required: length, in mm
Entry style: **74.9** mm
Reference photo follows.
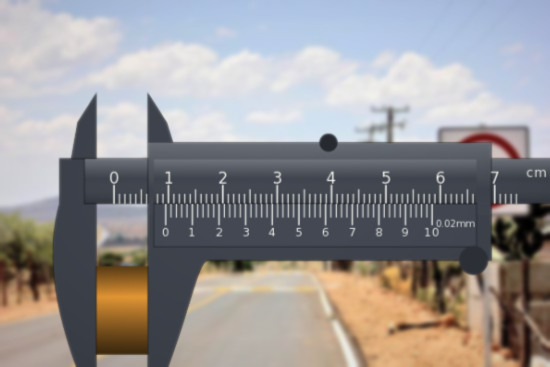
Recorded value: **9.5** mm
